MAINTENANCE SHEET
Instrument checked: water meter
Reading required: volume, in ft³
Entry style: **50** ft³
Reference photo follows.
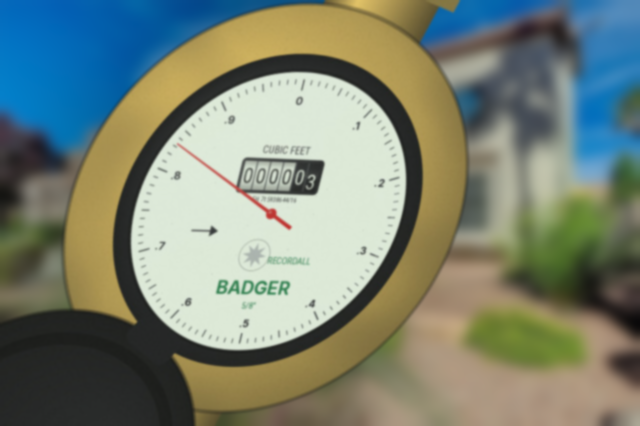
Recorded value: **2.83** ft³
